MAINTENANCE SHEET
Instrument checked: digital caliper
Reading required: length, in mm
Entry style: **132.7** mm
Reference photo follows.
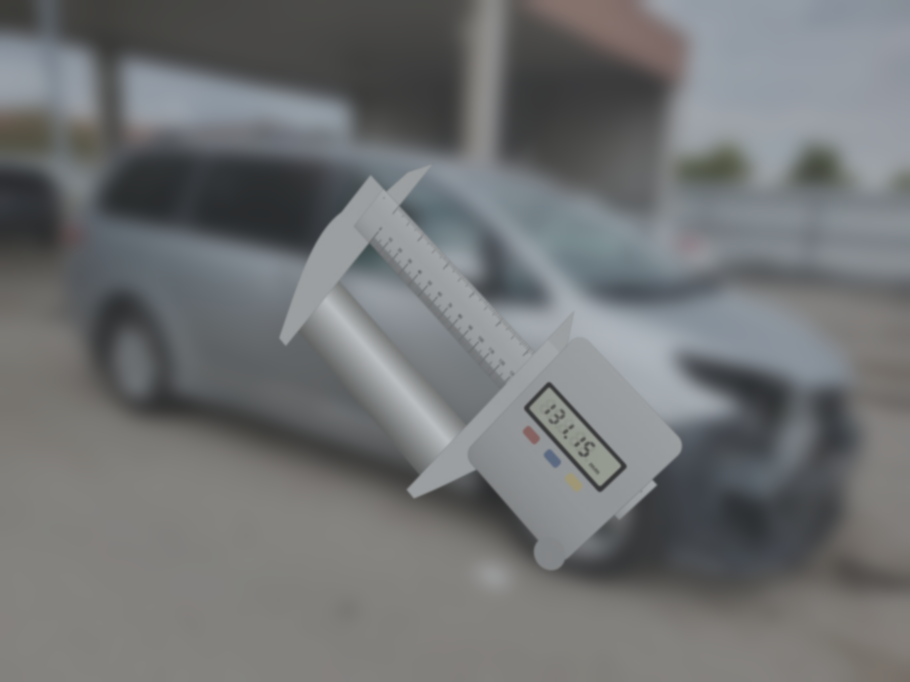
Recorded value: **131.15** mm
